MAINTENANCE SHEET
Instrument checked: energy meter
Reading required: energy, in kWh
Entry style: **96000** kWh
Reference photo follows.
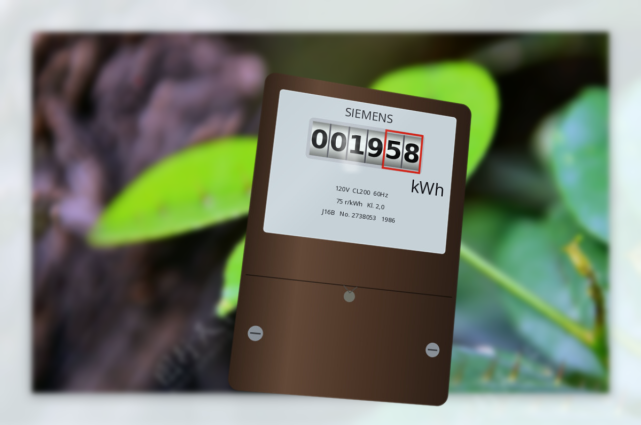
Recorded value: **19.58** kWh
